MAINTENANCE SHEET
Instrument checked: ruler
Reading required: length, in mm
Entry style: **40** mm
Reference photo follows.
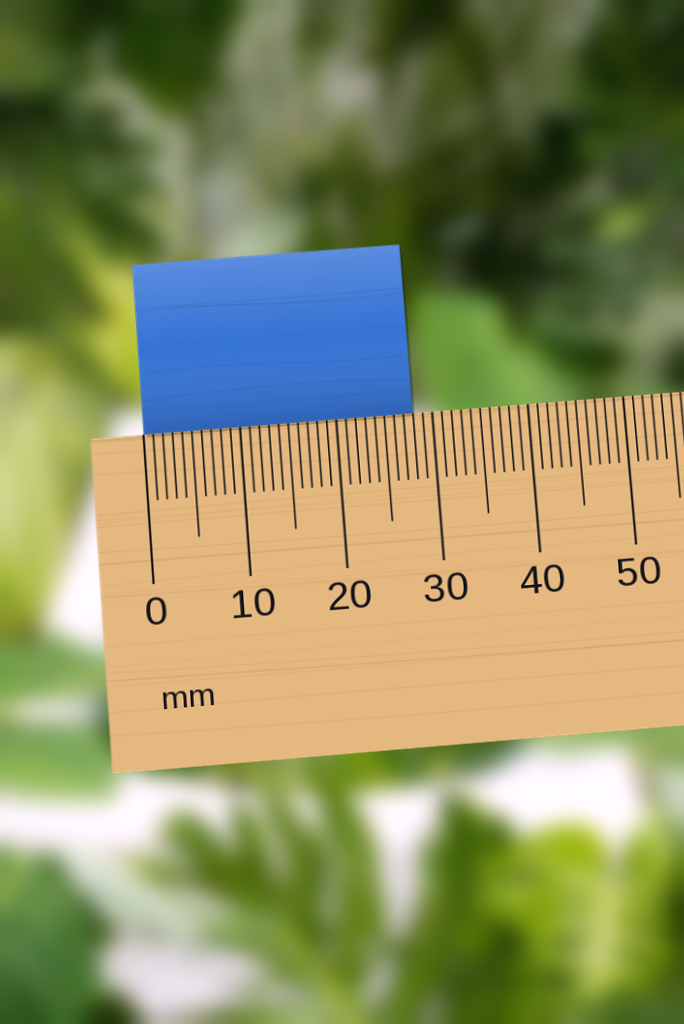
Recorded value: **28** mm
